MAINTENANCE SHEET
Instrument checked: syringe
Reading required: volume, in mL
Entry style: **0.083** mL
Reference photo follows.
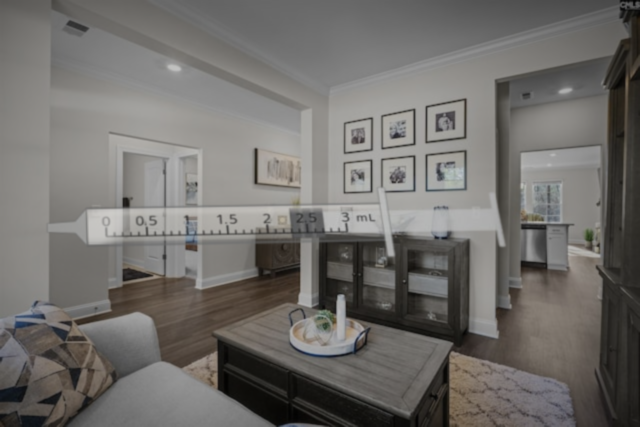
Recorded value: **2.3** mL
